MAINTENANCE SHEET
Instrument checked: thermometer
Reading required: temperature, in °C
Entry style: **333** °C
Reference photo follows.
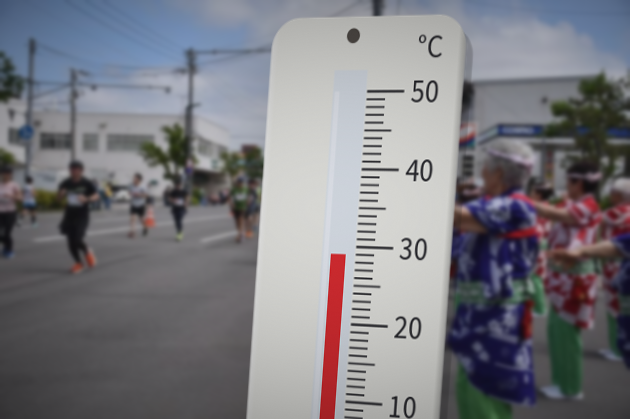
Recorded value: **29** °C
